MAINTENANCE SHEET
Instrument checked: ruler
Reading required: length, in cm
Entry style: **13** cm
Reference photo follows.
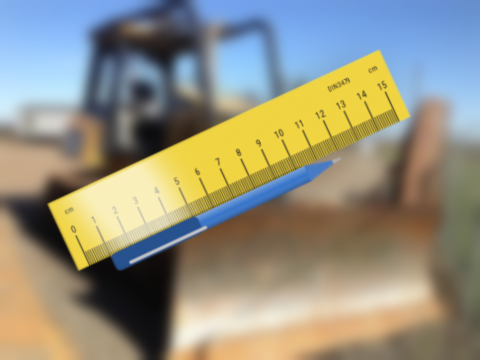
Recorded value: **11** cm
